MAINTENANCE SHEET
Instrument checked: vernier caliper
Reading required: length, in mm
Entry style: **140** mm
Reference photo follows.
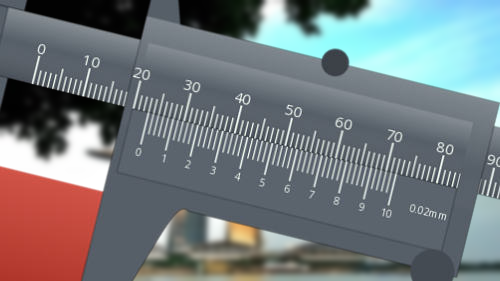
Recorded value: **23.0** mm
